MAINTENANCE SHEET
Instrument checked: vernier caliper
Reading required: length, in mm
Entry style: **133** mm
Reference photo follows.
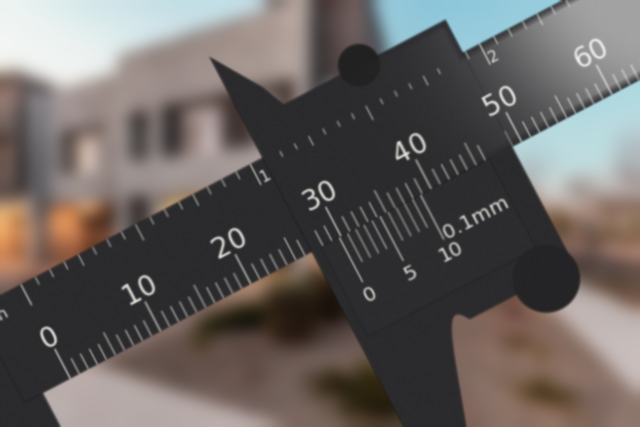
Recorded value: **29.8** mm
